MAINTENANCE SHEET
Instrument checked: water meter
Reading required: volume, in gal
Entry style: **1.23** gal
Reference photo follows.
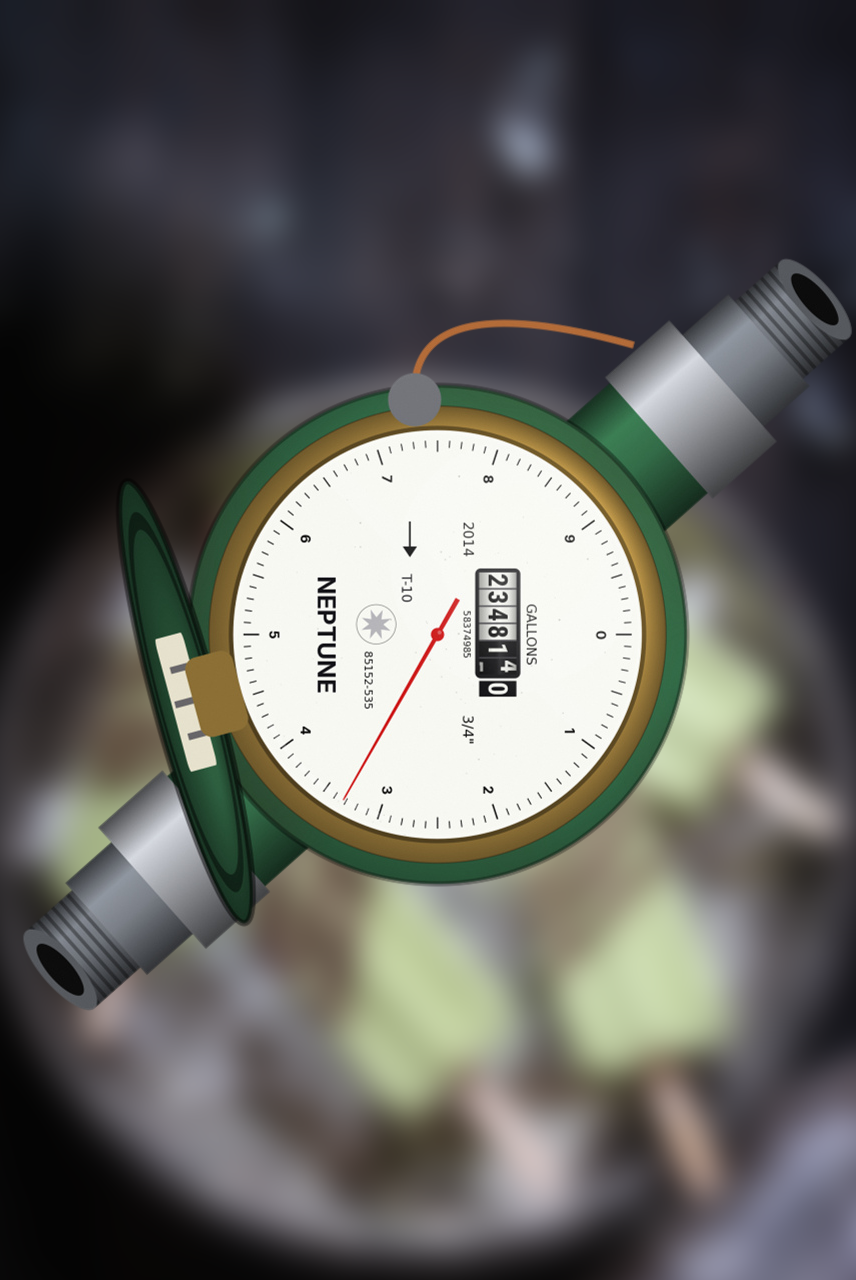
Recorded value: **2348143.3** gal
